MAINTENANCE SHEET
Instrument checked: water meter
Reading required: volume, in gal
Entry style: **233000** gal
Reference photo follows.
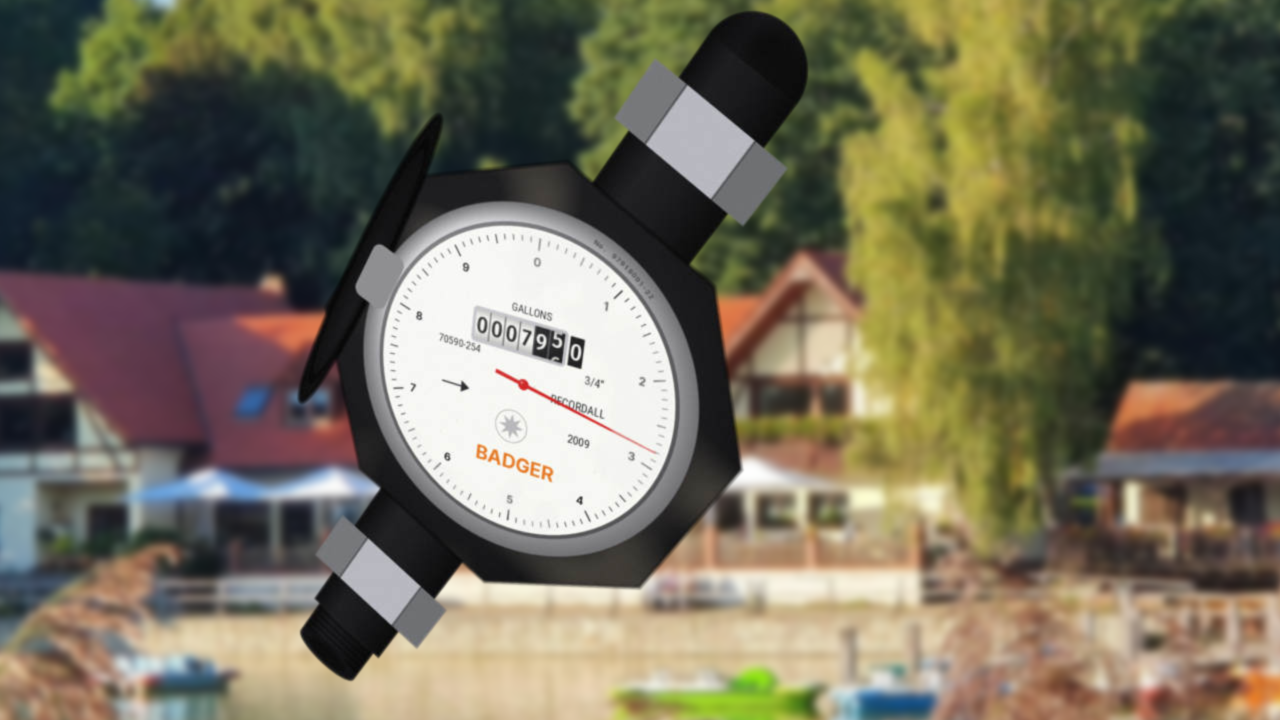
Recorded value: **7952.8** gal
